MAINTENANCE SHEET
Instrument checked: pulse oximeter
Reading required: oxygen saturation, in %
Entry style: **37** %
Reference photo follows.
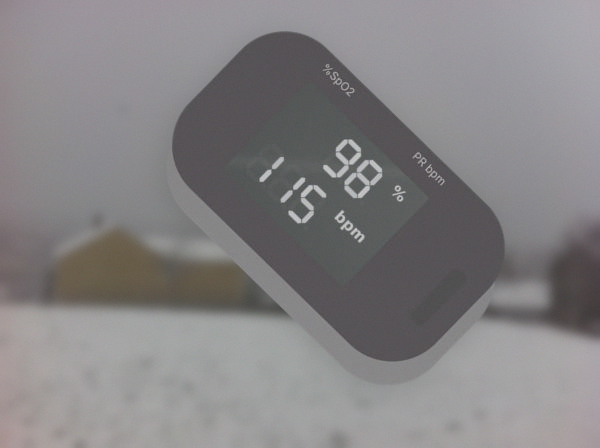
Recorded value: **98** %
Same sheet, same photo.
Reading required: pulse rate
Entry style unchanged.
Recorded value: **115** bpm
